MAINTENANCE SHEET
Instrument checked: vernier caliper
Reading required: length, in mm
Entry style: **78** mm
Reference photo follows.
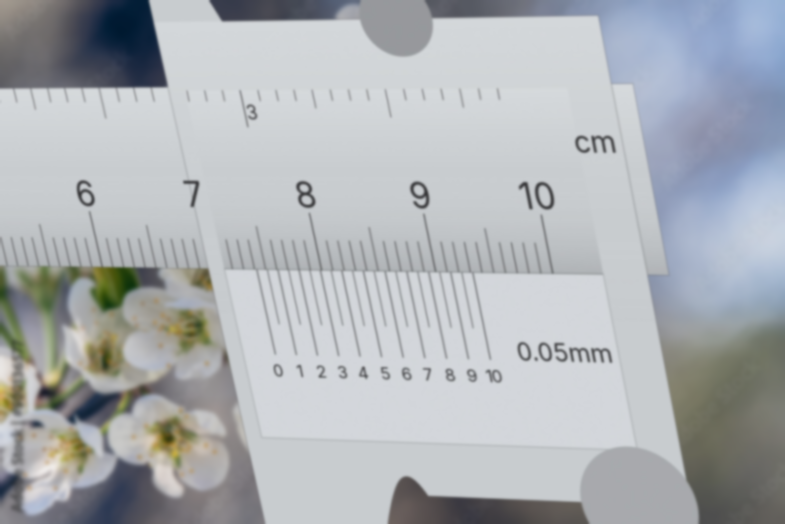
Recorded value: **74.2** mm
